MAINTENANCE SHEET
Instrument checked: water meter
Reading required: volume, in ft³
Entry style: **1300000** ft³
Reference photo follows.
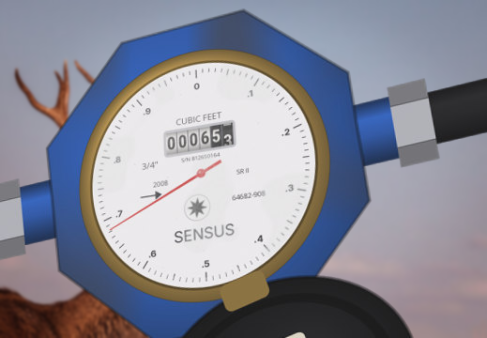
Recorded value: **652.68** ft³
